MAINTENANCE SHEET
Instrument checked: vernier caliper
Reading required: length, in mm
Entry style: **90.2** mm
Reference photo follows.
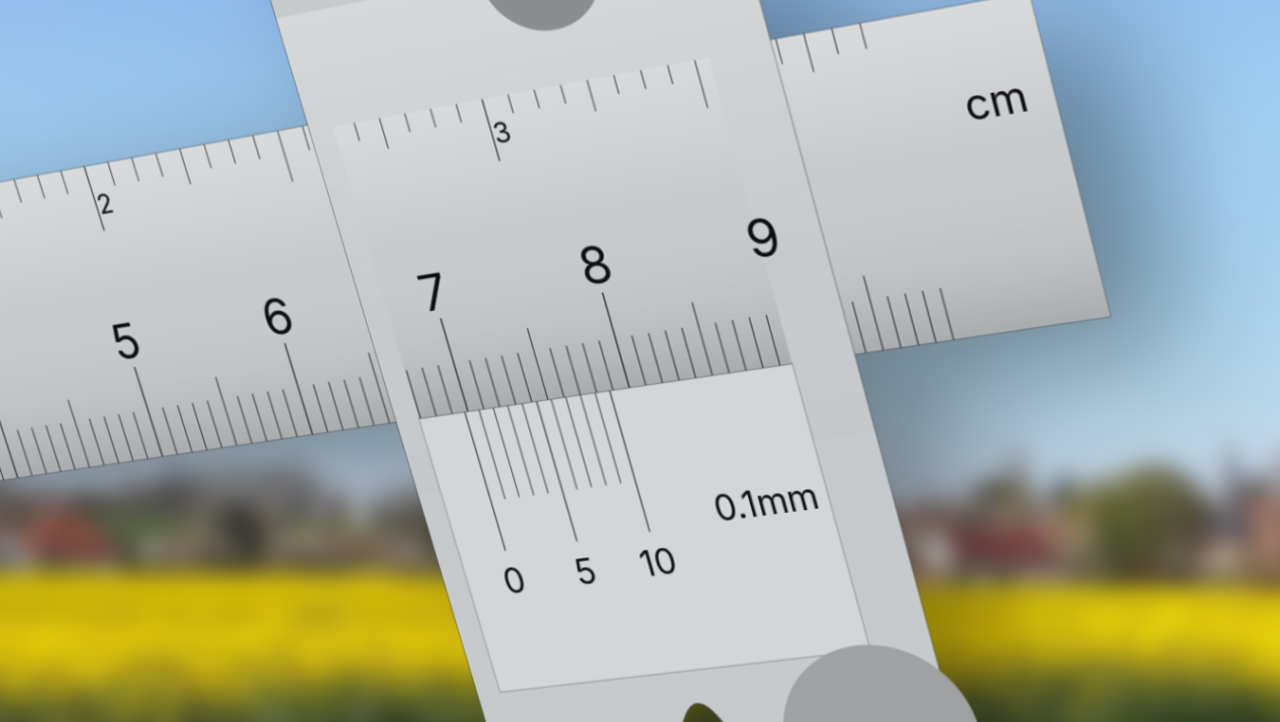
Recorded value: **69.8** mm
